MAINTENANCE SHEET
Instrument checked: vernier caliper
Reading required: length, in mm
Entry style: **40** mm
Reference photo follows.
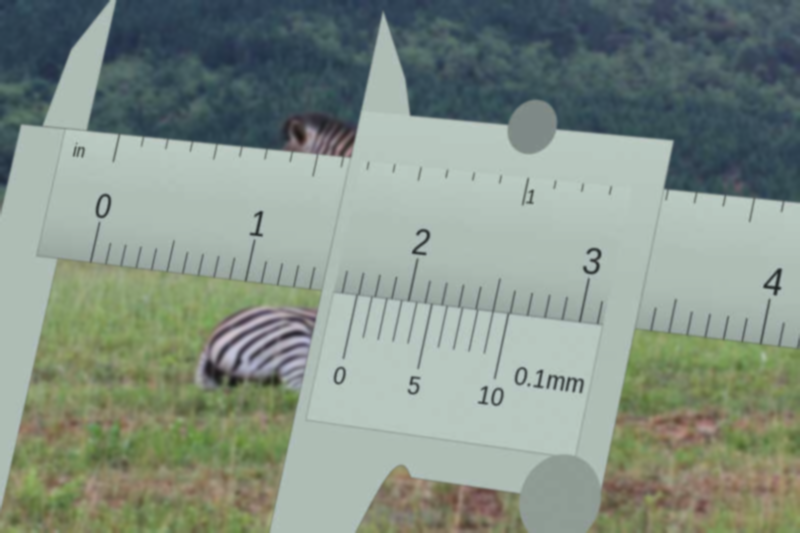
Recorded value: **16.9** mm
